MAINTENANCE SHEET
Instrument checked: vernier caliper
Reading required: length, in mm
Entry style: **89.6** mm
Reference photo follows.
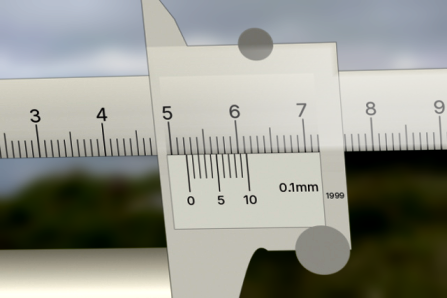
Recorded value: **52.2** mm
